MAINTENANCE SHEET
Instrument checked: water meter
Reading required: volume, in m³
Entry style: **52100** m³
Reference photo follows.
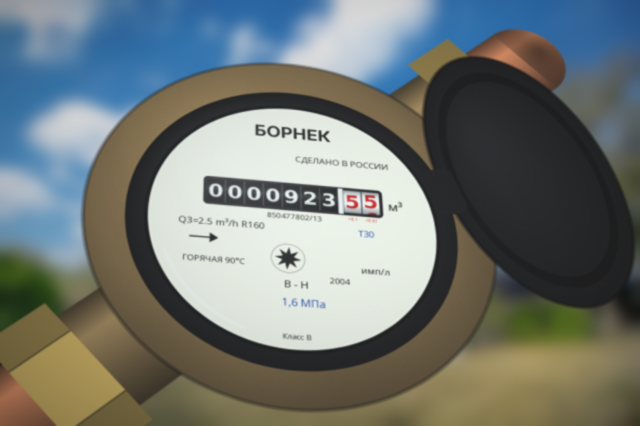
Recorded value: **923.55** m³
